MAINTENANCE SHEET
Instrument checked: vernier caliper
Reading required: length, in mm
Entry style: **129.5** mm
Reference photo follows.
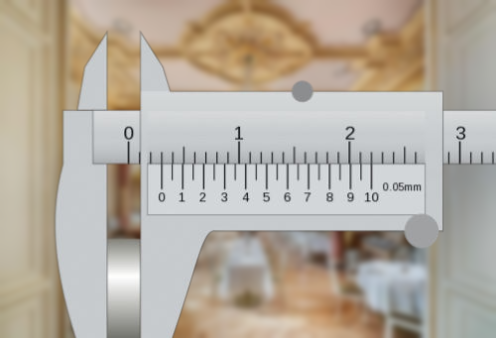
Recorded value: **3.0** mm
